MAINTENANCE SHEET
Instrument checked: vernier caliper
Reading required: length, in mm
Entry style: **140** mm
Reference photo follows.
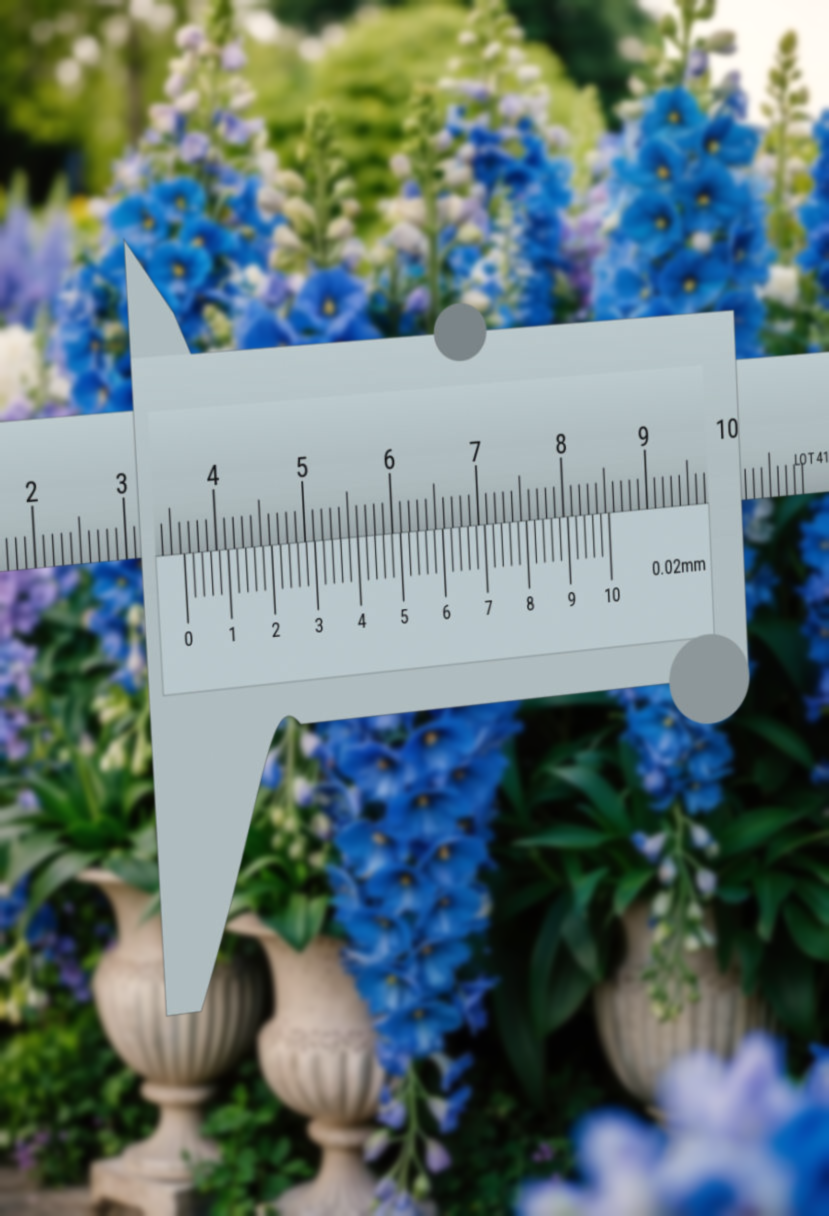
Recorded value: **36.4** mm
